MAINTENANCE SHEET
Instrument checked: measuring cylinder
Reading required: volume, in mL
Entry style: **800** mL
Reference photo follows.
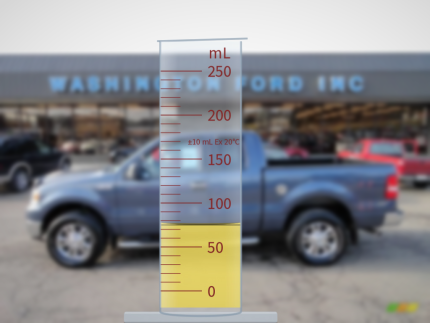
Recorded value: **75** mL
